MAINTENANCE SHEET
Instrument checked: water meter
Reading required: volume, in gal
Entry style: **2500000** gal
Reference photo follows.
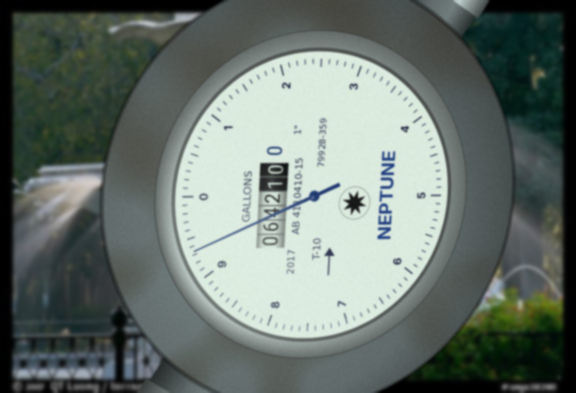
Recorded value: **642099.3** gal
